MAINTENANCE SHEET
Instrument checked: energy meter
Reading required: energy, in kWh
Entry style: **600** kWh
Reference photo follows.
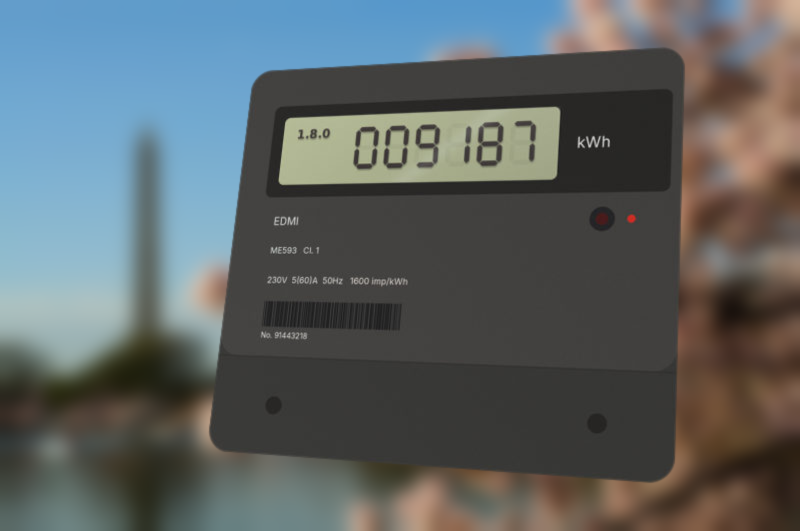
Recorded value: **9187** kWh
